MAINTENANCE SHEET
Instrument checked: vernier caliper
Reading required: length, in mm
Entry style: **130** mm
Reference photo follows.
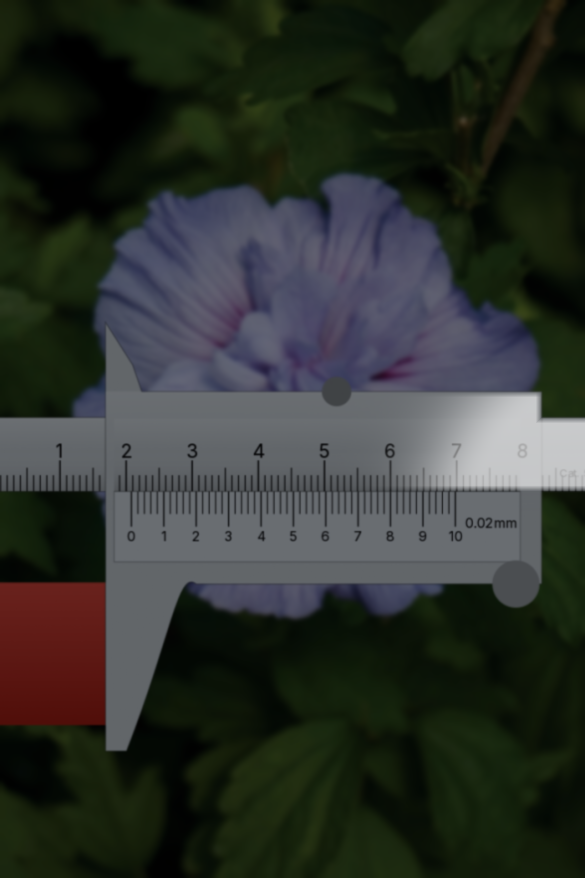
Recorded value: **20.8** mm
